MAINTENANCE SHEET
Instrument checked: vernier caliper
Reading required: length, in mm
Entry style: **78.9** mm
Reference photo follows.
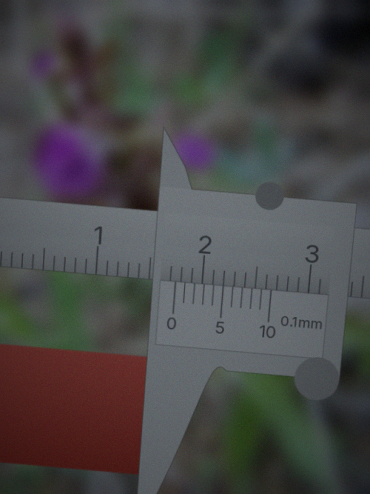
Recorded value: **17.5** mm
